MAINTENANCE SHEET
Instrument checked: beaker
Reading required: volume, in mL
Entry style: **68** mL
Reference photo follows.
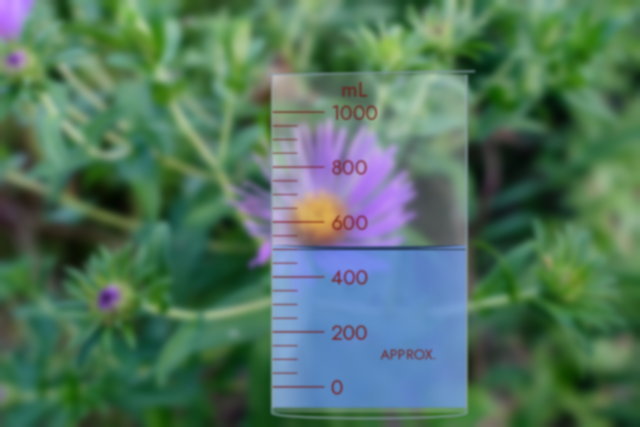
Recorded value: **500** mL
